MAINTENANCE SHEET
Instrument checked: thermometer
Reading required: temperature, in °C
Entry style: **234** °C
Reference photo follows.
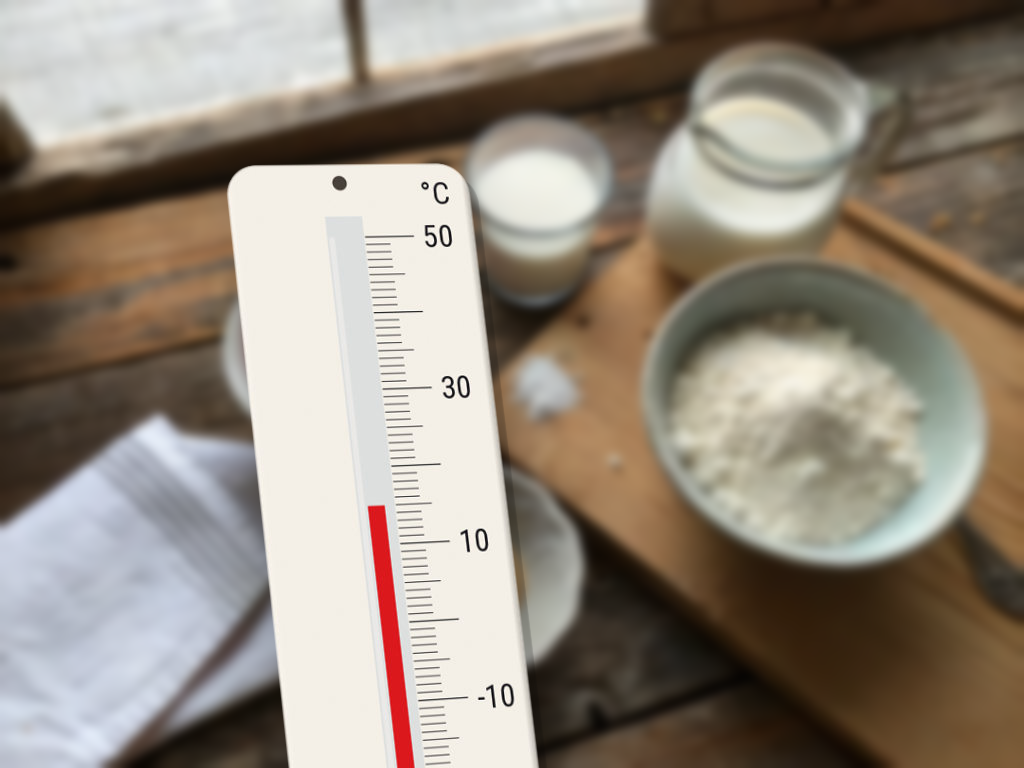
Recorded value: **15** °C
